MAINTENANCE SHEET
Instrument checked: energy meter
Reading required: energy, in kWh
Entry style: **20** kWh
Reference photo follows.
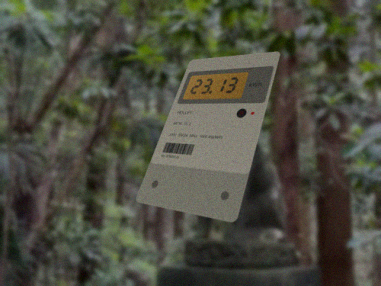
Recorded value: **23.13** kWh
